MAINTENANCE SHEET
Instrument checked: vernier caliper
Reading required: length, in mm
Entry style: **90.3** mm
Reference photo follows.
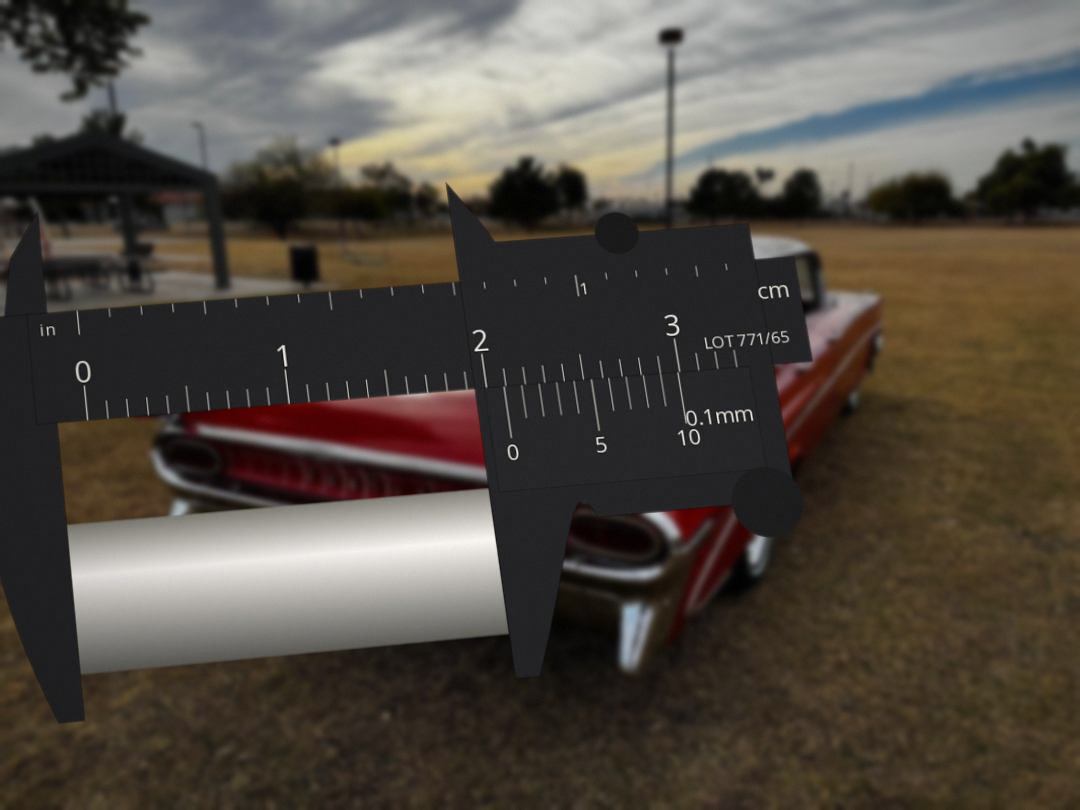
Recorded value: **20.9** mm
